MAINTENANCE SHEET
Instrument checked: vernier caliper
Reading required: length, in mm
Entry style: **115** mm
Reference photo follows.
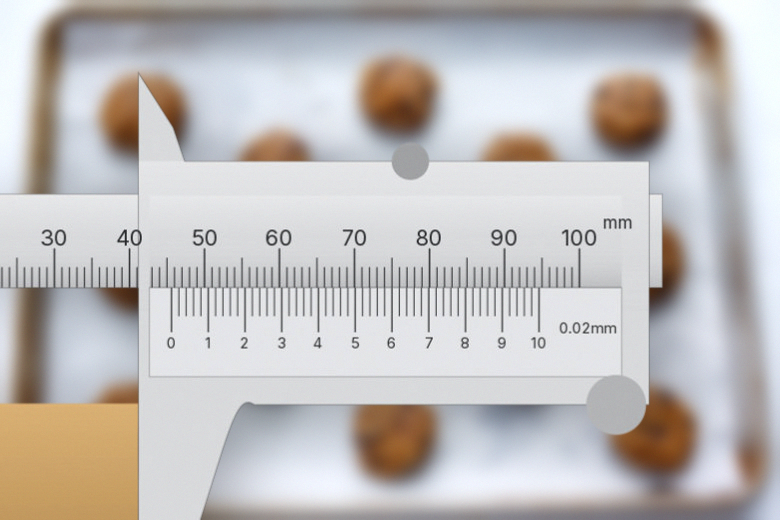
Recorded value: **45.6** mm
